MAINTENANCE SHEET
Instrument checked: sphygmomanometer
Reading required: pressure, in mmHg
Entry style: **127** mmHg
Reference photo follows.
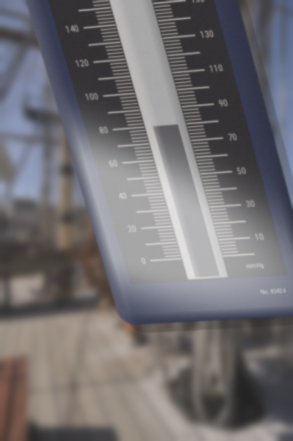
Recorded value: **80** mmHg
